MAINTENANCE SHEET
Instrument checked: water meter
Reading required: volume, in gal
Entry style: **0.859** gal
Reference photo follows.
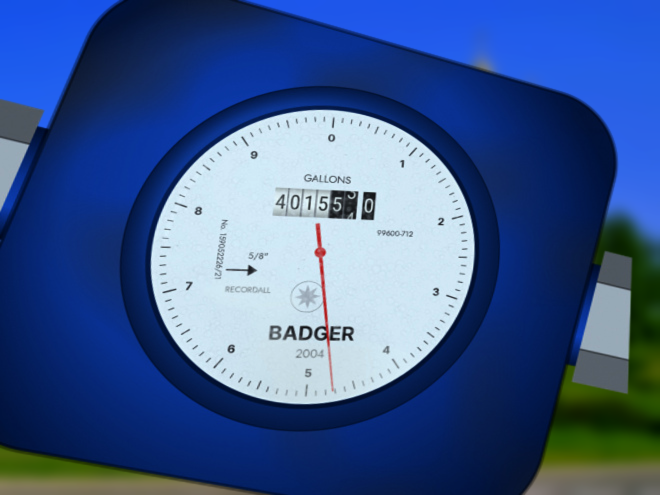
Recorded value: **4015534.7** gal
